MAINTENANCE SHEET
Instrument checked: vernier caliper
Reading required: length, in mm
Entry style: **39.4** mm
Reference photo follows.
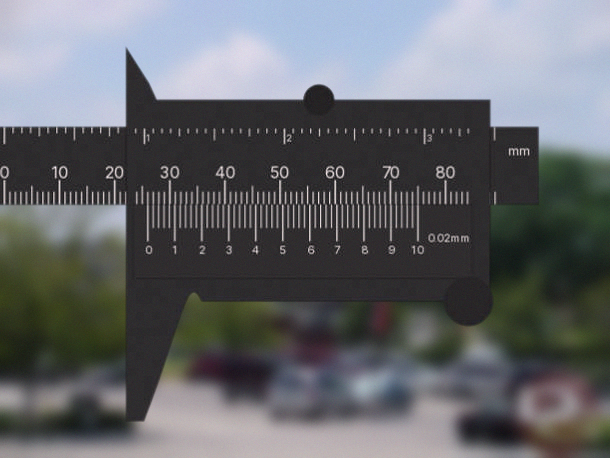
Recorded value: **26.0** mm
